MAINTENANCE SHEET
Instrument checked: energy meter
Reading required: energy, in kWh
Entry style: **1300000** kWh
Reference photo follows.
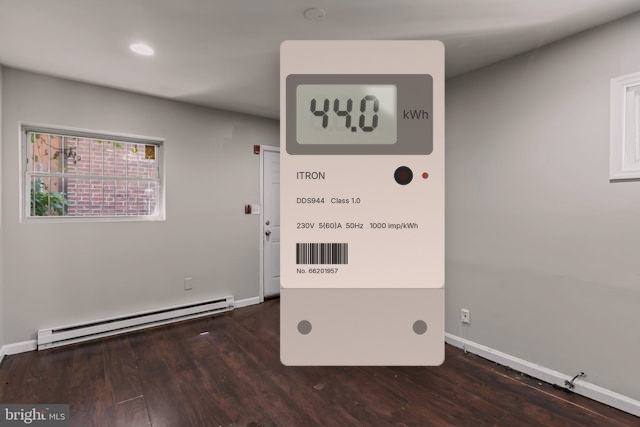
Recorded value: **44.0** kWh
